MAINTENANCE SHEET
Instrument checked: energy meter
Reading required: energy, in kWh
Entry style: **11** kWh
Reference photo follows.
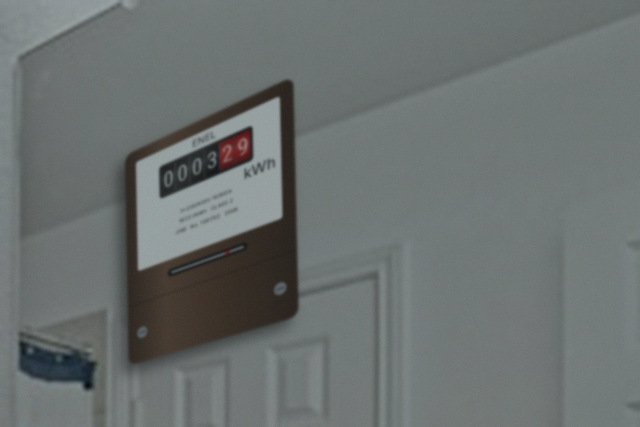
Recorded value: **3.29** kWh
